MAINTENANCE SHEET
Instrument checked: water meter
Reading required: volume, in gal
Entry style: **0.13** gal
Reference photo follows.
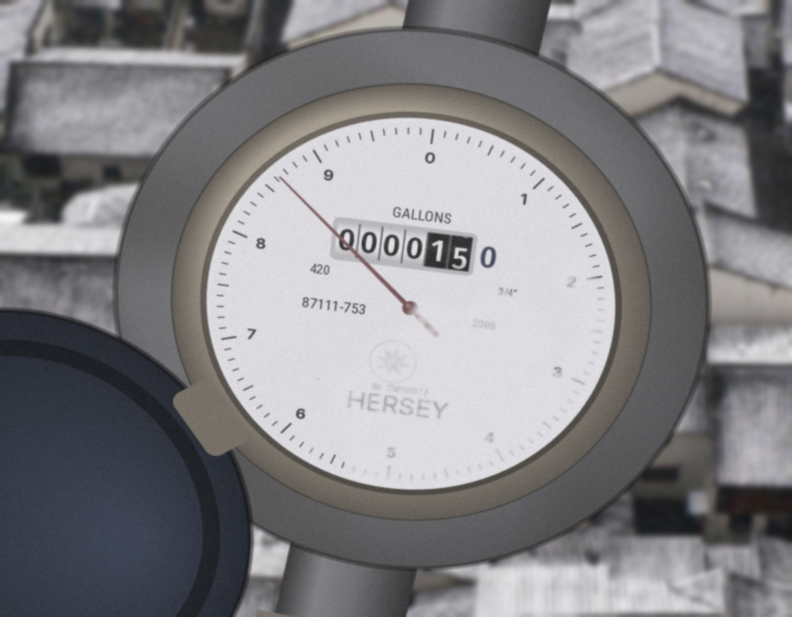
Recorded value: **148.6** gal
